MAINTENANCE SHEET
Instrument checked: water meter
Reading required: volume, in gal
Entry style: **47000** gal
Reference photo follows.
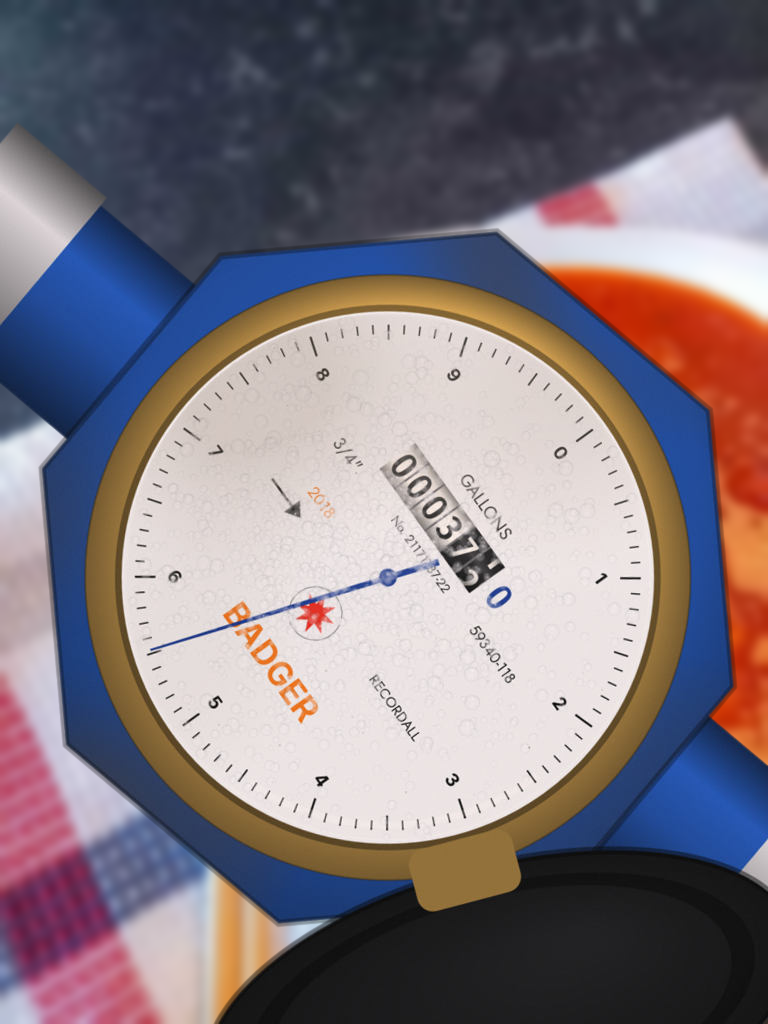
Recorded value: **3715.5** gal
